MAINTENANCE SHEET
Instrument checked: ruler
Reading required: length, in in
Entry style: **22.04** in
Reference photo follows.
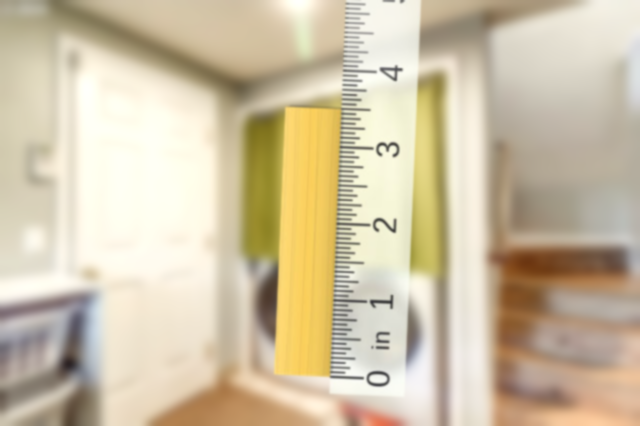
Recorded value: **3.5** in
